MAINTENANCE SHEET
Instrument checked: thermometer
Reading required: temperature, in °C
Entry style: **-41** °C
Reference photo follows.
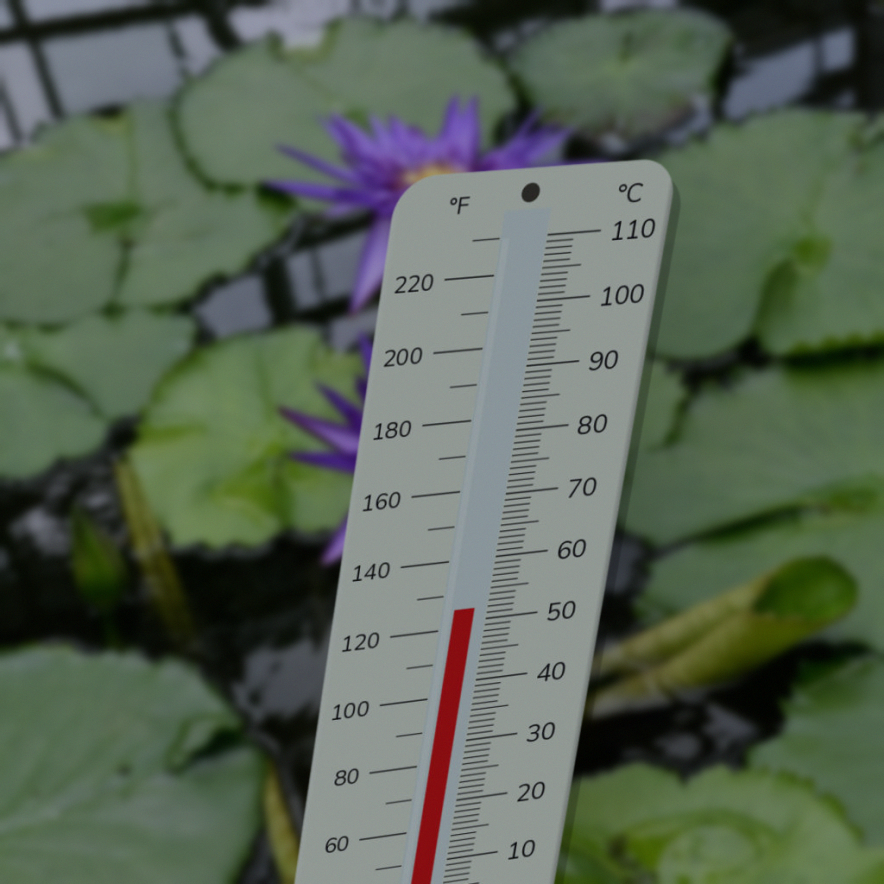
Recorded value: **52** °C
